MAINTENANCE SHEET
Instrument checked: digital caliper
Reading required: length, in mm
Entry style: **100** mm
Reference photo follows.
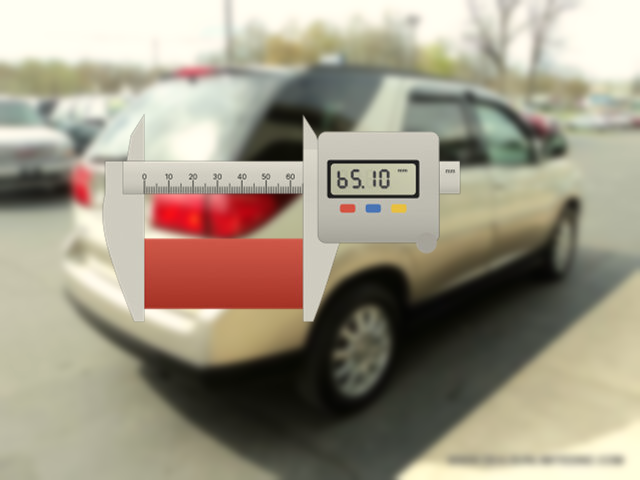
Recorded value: **65.10** mm
